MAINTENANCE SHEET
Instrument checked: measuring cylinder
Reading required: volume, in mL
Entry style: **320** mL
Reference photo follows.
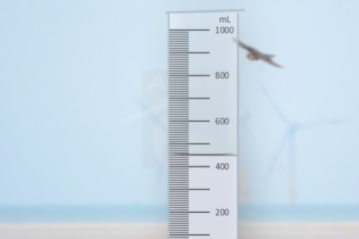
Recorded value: **450** mL
